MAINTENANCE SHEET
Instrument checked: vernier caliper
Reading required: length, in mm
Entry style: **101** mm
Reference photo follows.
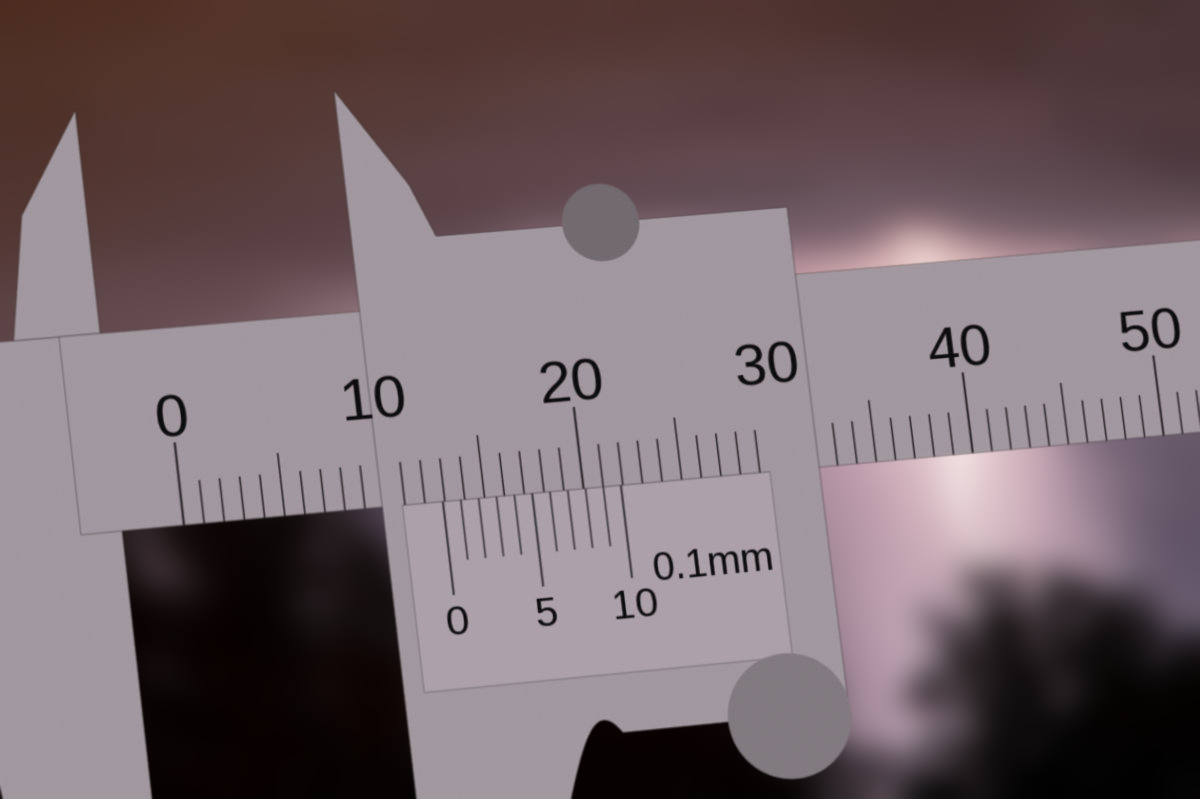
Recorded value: **12.9** mm
